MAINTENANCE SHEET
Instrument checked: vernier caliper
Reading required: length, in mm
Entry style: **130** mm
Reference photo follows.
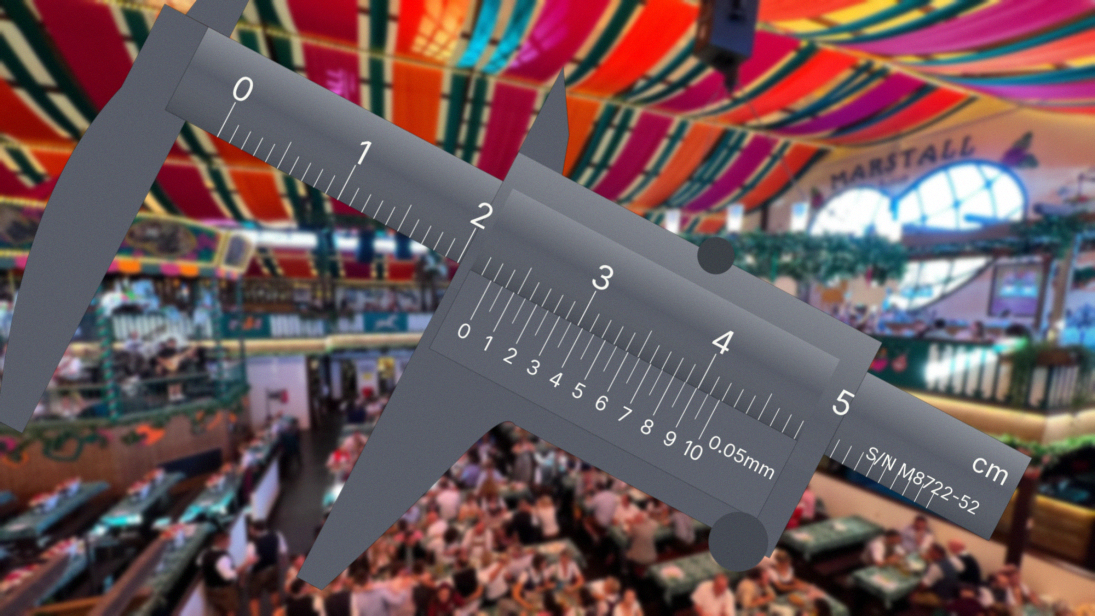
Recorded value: **22.8** mm
